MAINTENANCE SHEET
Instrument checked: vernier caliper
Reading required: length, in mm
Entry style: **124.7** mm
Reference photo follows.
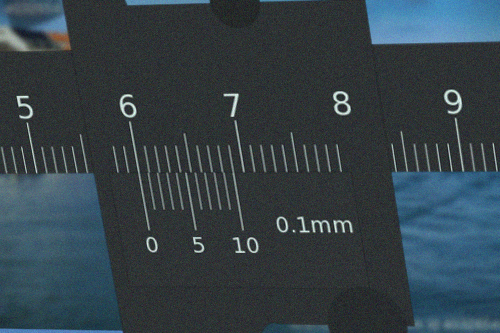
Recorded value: **60.0** mm
